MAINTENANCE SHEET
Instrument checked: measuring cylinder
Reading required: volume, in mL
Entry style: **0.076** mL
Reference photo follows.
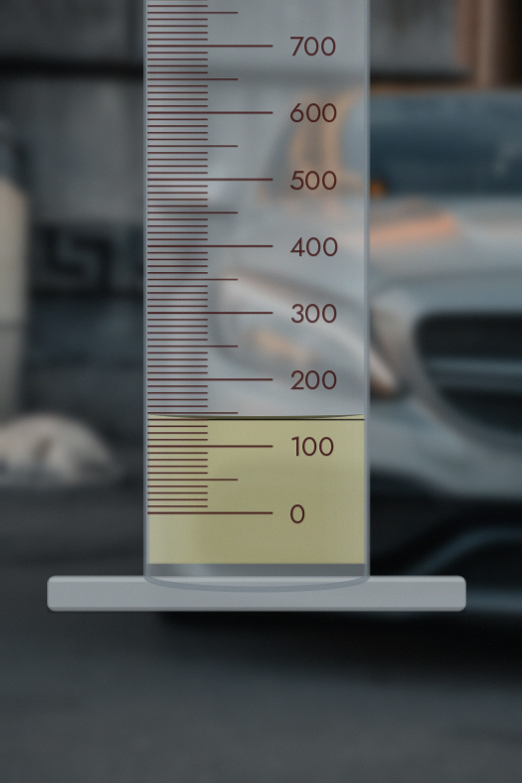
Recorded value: **140** mL
